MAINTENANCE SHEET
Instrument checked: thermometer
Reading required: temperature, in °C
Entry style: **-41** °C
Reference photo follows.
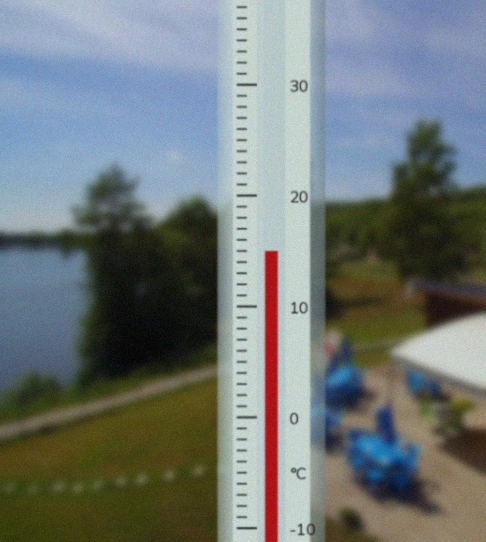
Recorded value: **15** °C
